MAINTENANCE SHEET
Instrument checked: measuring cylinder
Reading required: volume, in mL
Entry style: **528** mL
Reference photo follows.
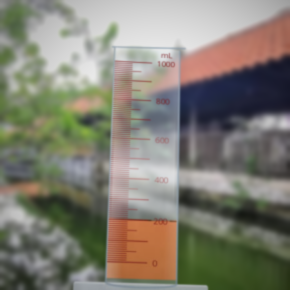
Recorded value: **200** mL
